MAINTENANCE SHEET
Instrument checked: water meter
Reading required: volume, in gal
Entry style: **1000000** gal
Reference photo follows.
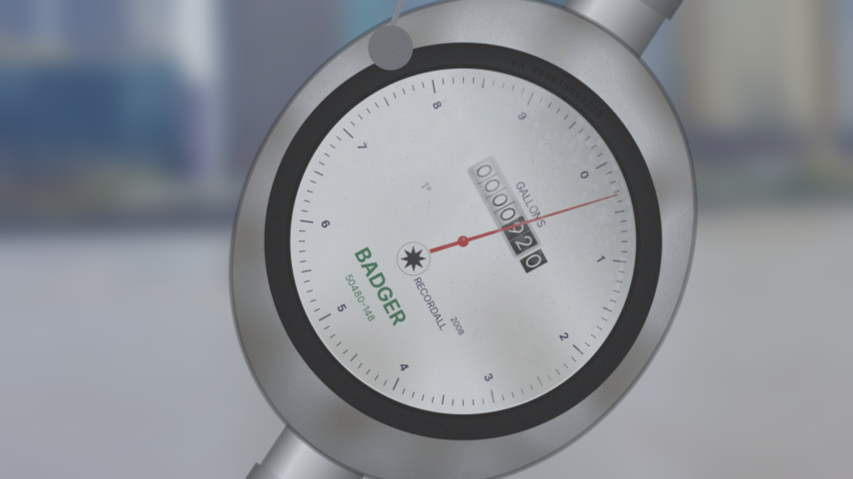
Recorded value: **920.3** gal
